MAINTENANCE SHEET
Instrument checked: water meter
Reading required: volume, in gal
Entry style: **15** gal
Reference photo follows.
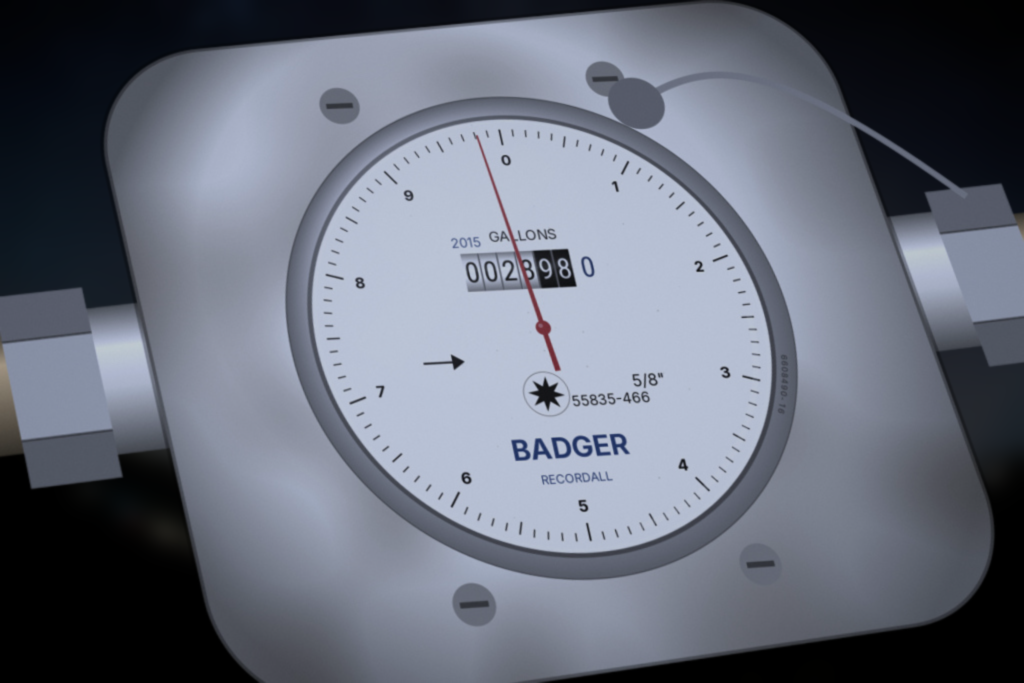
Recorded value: **28979.8** gal
